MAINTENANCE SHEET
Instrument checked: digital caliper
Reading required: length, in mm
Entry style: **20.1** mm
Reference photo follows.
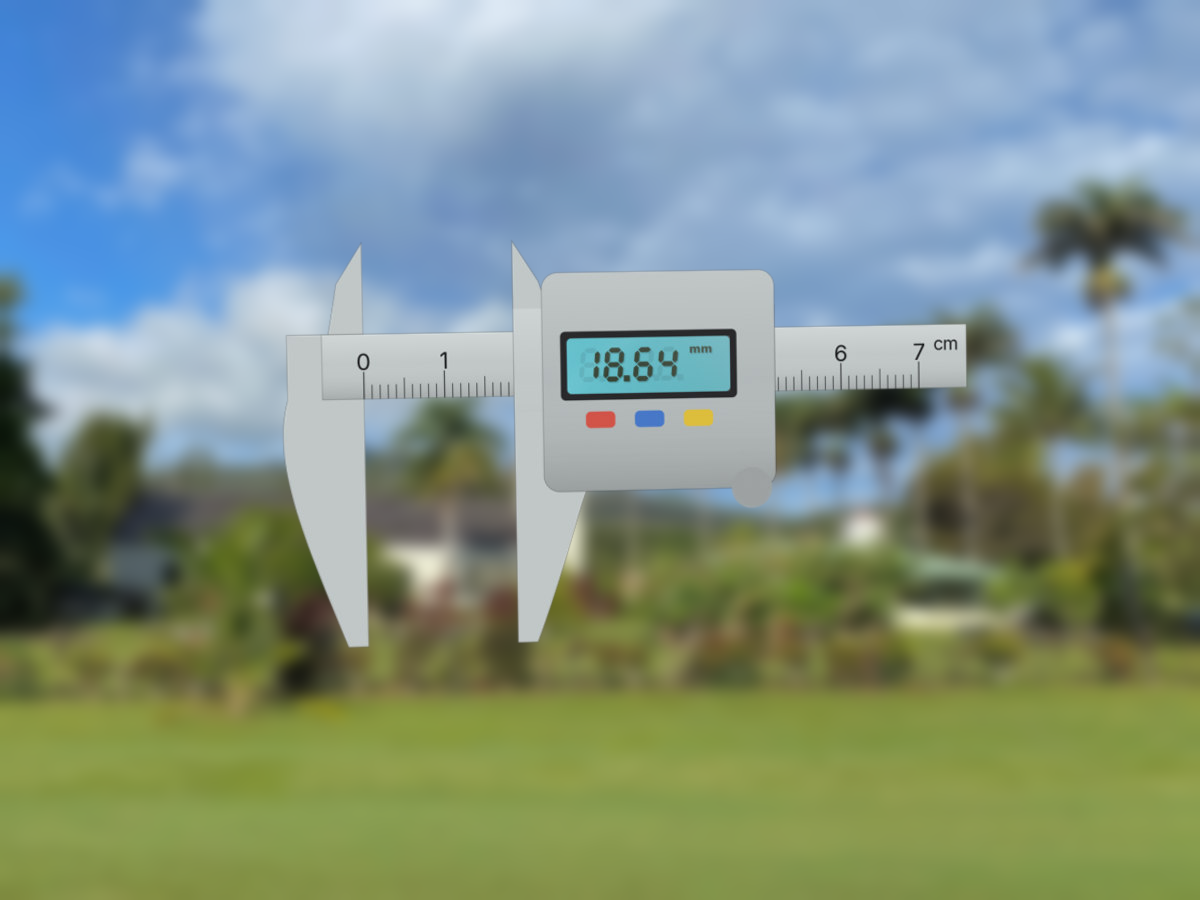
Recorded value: **18.64** mm
